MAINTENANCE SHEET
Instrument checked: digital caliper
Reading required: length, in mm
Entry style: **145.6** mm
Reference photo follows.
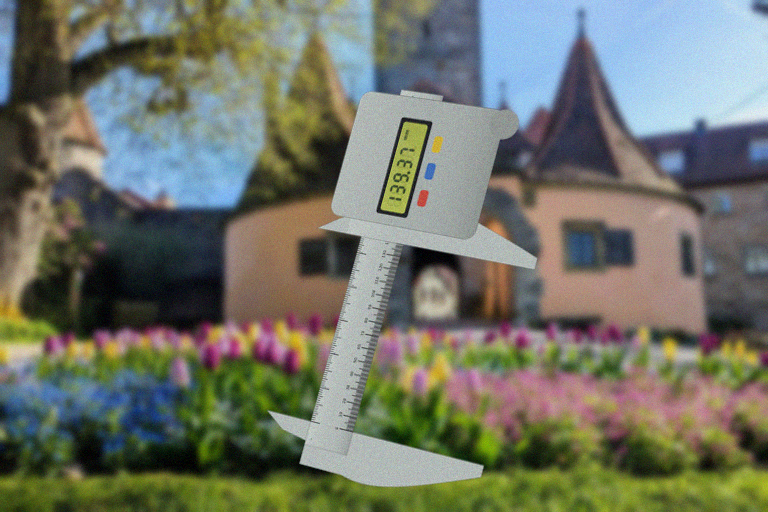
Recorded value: **139.37** mm
